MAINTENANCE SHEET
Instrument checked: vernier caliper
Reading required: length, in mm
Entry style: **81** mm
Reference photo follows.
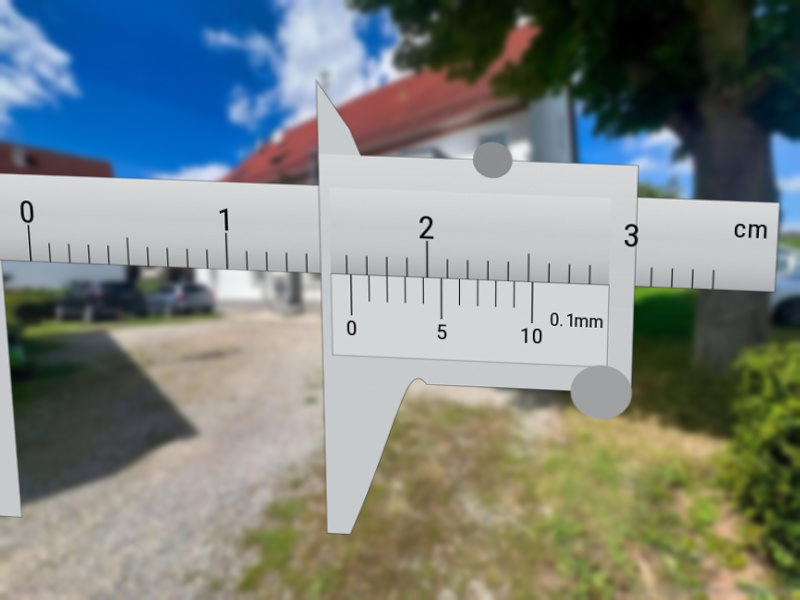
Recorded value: **16.2** mm
